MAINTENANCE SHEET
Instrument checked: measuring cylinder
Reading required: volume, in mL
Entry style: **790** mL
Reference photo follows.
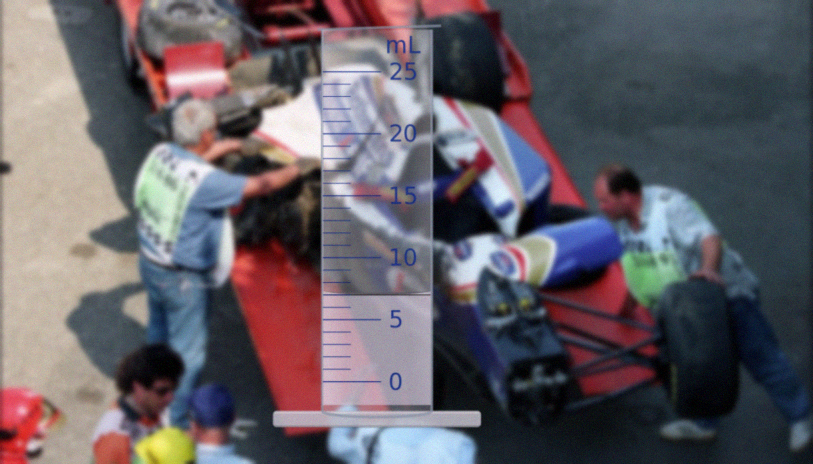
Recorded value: **7** mL
